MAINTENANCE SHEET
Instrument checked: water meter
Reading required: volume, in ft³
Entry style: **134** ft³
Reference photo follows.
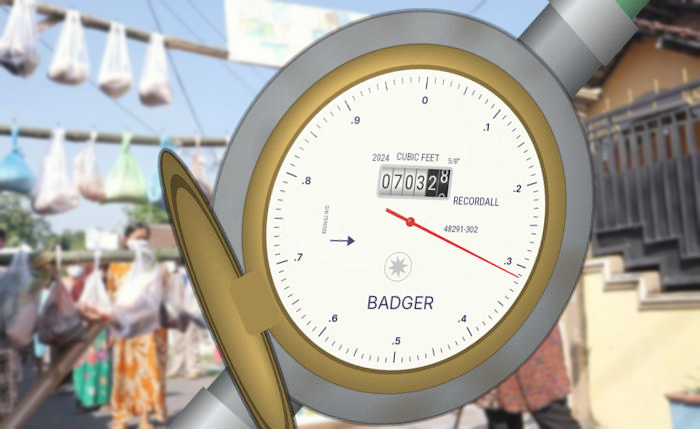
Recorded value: **70328.31** ft³
